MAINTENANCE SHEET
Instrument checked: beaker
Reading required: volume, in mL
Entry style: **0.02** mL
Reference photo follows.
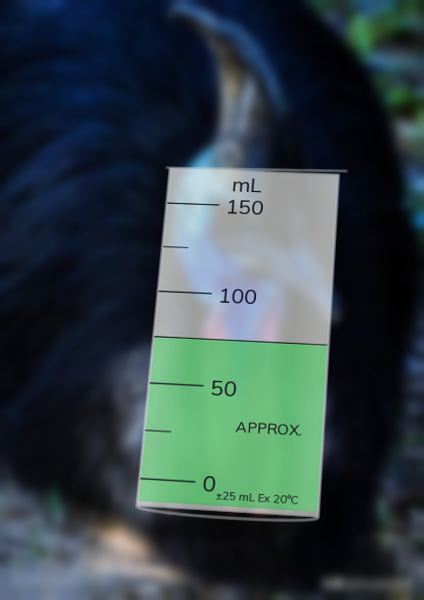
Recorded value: **75** mL
